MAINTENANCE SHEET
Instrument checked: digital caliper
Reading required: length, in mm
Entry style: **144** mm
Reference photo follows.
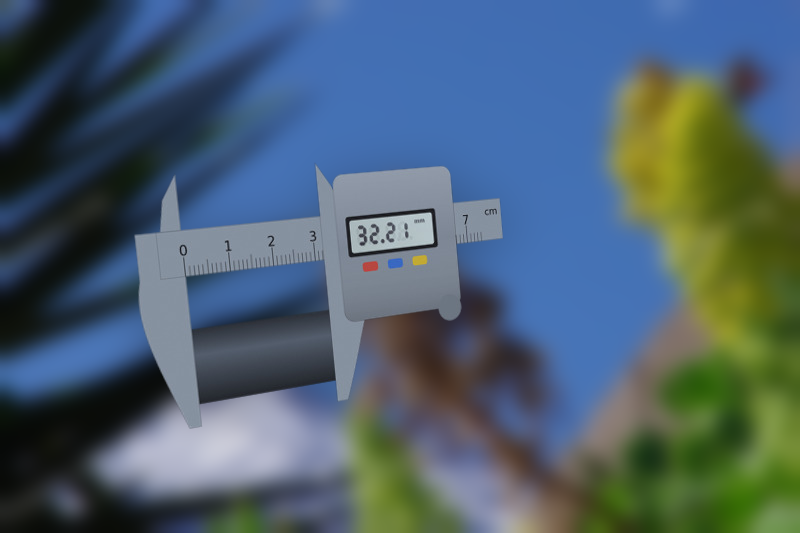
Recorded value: **32.21** mm
